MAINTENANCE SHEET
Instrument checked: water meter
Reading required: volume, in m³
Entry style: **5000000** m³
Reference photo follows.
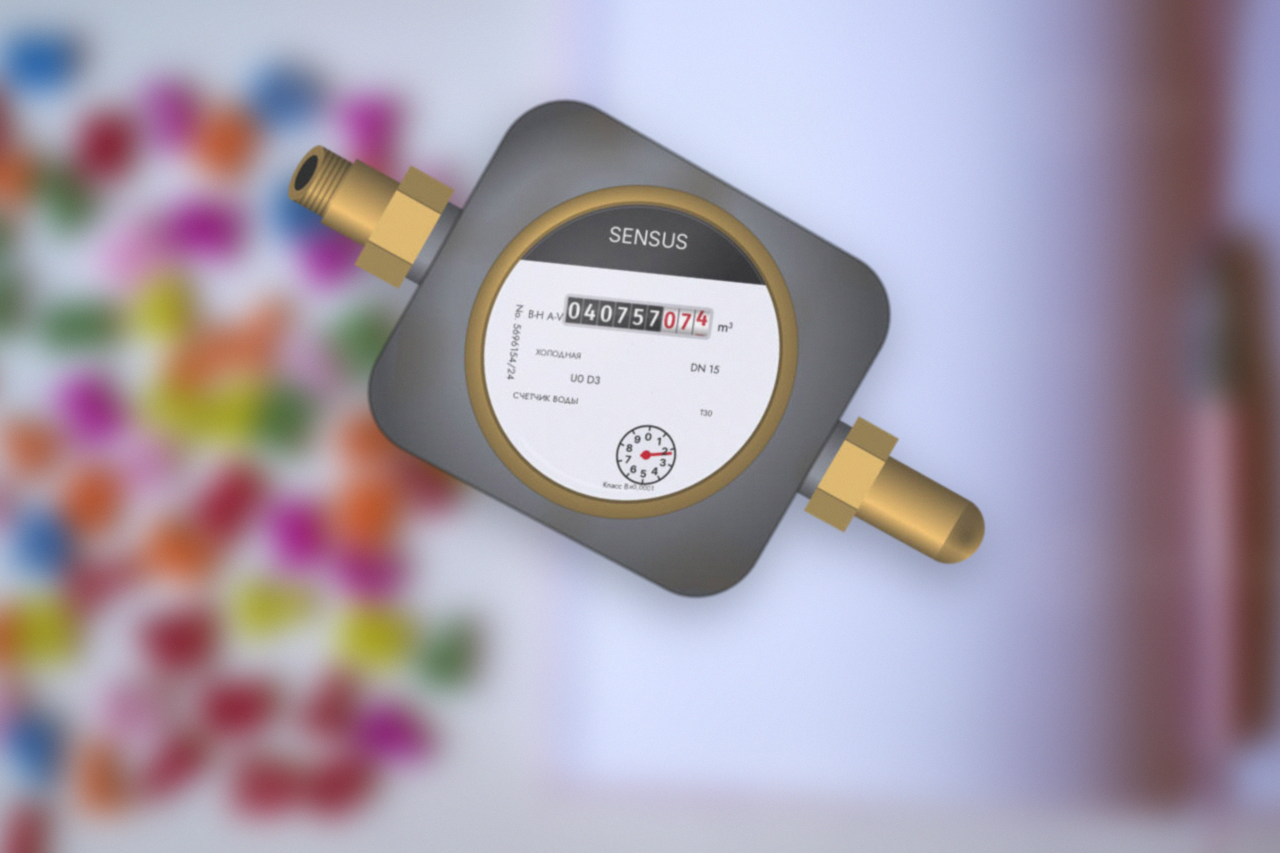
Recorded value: **40757.0742** m³
